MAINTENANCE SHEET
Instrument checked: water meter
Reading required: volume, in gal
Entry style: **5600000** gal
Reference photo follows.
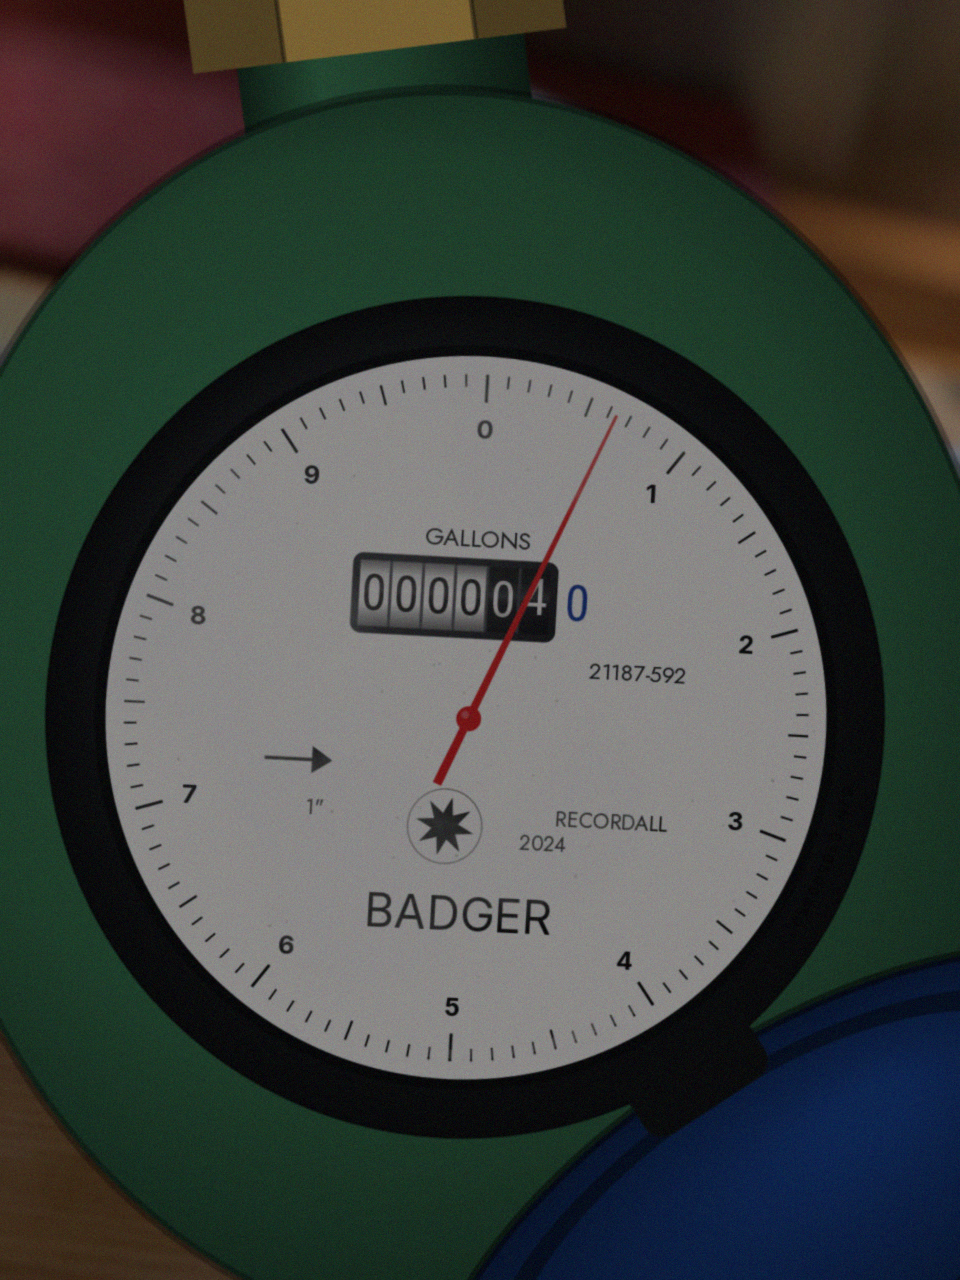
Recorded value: **40.6** gal
